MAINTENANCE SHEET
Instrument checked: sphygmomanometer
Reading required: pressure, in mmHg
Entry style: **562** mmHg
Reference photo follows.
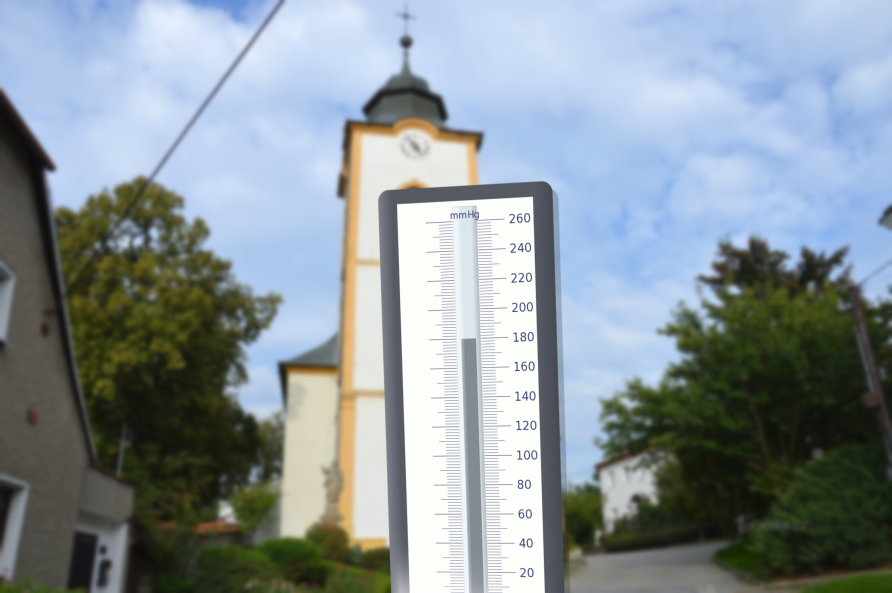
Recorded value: **180** mmHg
